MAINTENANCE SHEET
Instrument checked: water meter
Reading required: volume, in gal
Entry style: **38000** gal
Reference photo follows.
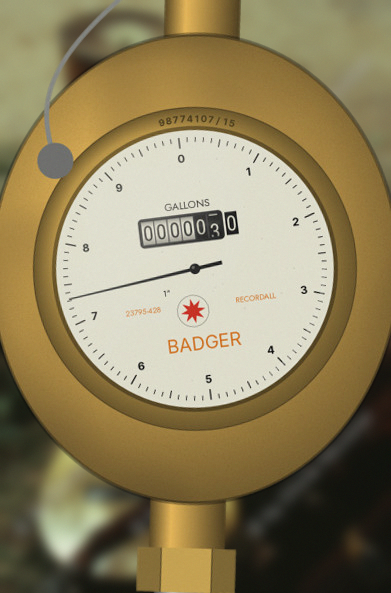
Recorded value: **27.3** gal
